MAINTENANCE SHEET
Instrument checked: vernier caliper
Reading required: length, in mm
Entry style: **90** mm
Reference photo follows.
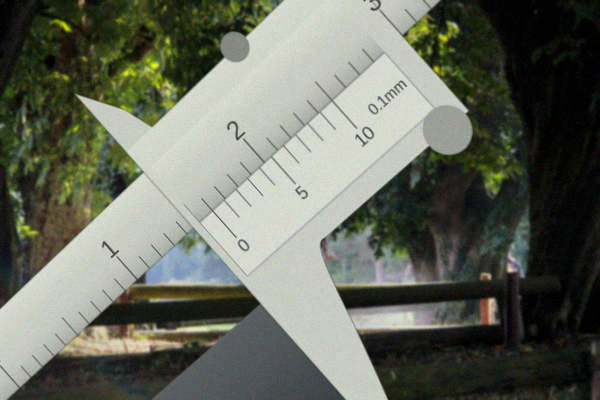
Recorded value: **16.0** mm
